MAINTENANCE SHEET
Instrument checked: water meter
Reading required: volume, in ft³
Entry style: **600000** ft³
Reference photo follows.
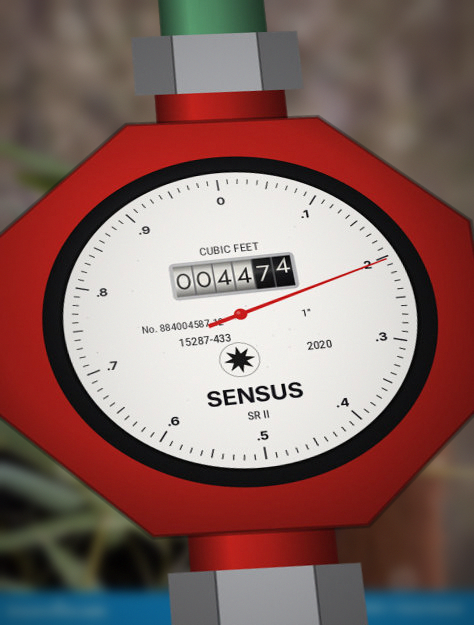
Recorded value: **4474.20** ft³
